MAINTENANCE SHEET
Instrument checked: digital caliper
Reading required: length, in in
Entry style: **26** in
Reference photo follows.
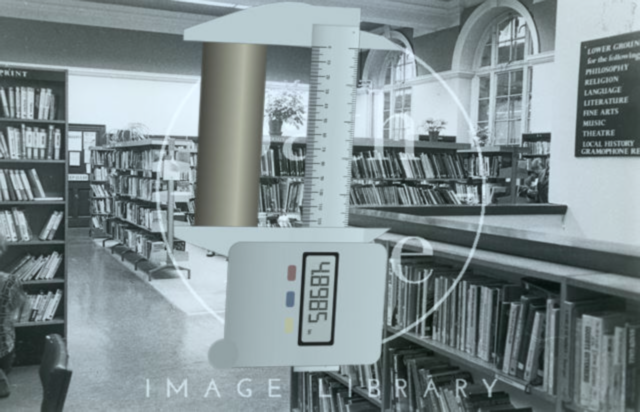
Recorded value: **4.8985** in
